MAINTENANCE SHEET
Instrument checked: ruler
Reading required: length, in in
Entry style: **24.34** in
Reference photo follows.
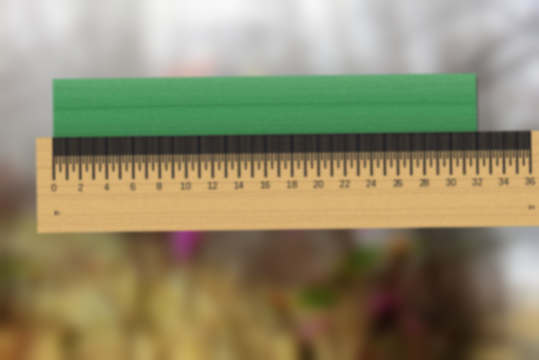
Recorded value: **32** in
